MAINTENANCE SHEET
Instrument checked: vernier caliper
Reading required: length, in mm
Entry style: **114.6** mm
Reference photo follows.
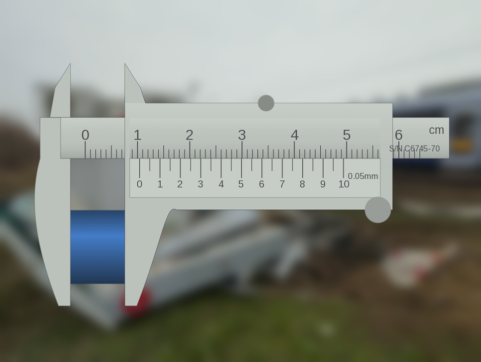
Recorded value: **10.4** mm
